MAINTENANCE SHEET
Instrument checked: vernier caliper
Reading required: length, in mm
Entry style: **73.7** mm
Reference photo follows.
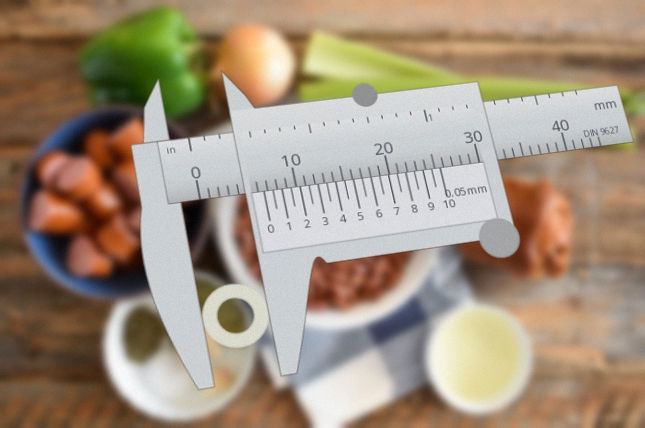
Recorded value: **6.6** mm
